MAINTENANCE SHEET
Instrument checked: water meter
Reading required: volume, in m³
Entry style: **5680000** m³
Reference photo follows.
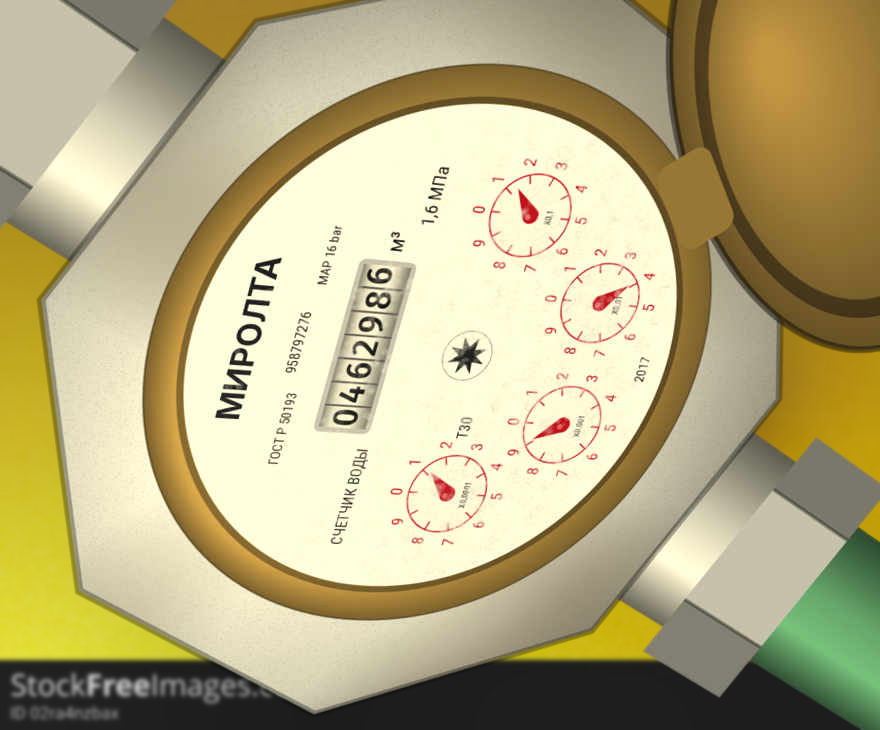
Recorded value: **462986.1391** m³
